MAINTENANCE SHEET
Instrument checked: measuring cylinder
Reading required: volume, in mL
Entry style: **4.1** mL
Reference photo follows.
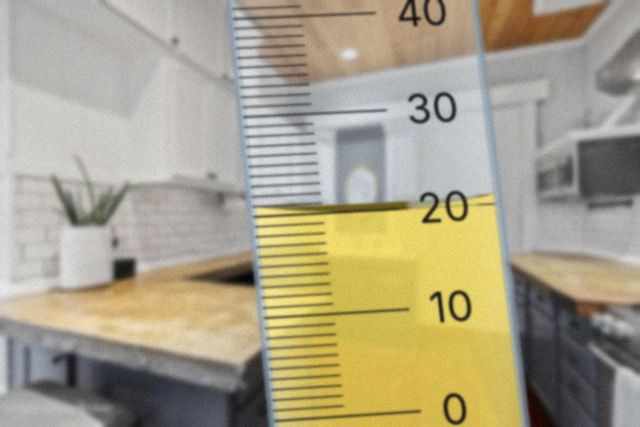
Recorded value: **20** mL
